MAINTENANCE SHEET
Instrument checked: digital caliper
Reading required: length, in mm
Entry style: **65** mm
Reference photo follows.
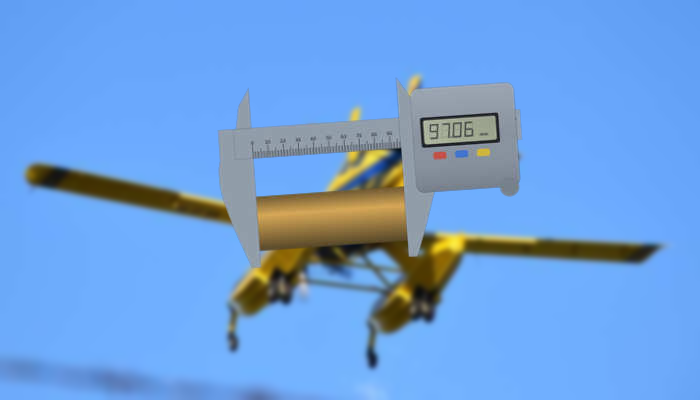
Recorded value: **97.06** mm
